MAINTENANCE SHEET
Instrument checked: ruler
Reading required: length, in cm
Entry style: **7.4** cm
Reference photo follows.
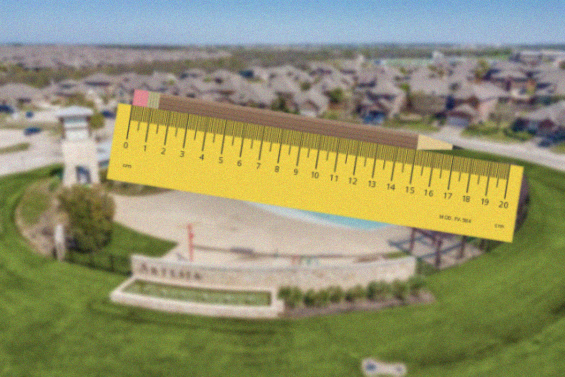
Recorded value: **17.5** cm
